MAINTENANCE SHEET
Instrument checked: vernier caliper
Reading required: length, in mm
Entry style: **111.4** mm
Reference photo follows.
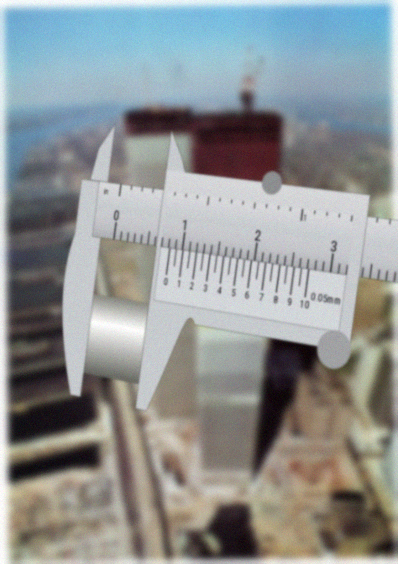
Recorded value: **8.2** mm
